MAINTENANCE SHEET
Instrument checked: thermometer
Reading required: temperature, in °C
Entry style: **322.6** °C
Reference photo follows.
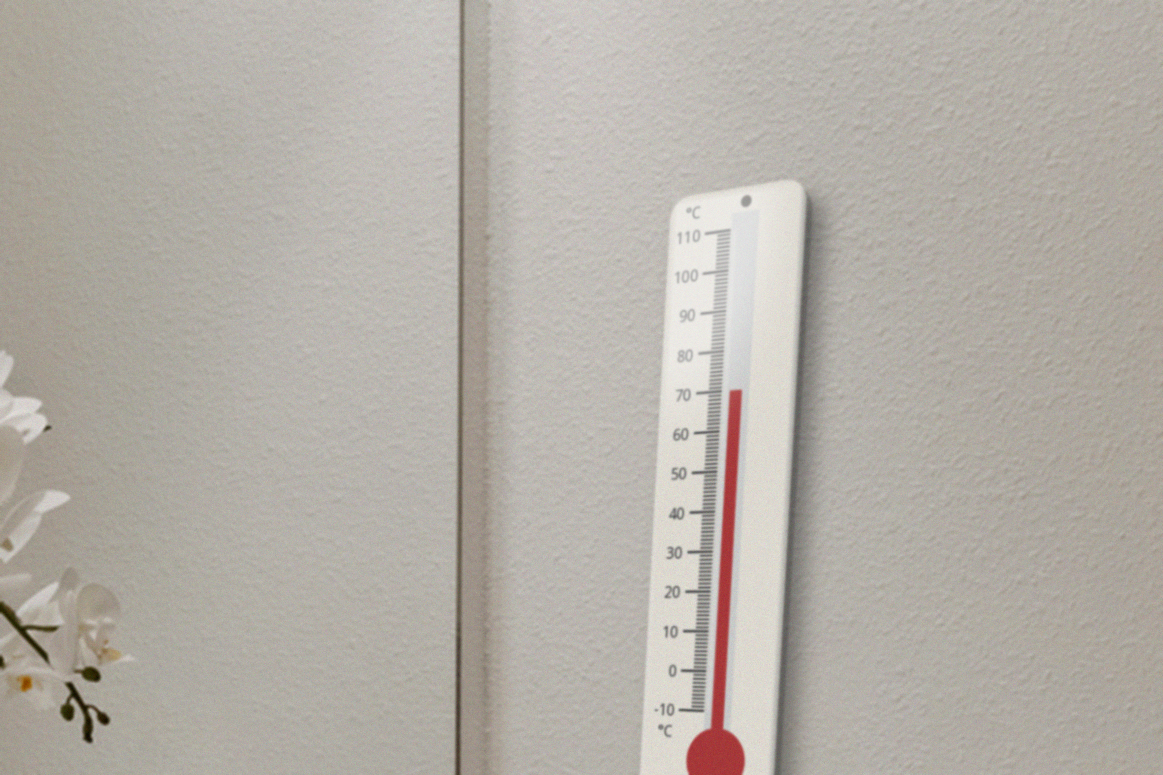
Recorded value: **70** °C
